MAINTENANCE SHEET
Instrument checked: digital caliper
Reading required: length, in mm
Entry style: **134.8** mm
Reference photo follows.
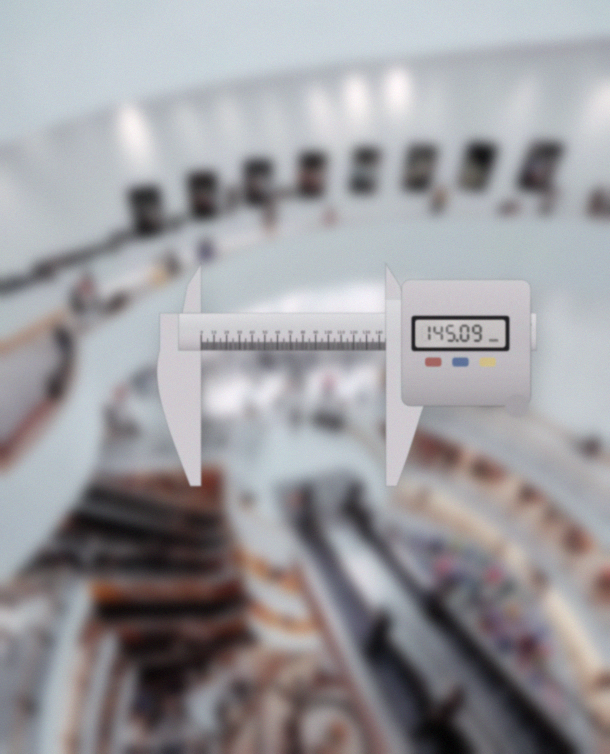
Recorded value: **145.09** mm
